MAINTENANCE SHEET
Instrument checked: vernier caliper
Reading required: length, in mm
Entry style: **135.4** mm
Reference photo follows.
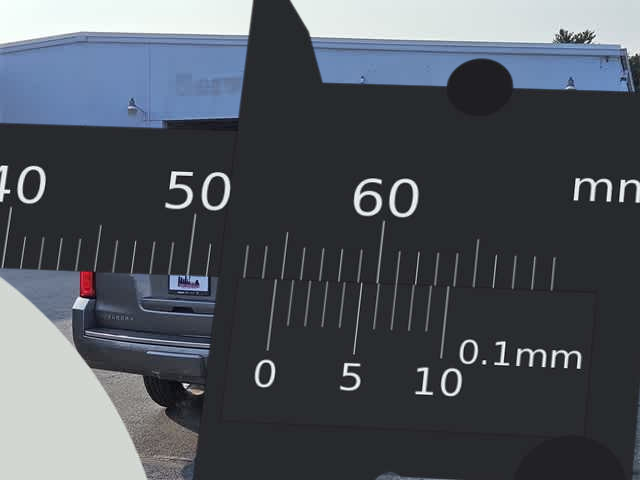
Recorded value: **54.7** mm
